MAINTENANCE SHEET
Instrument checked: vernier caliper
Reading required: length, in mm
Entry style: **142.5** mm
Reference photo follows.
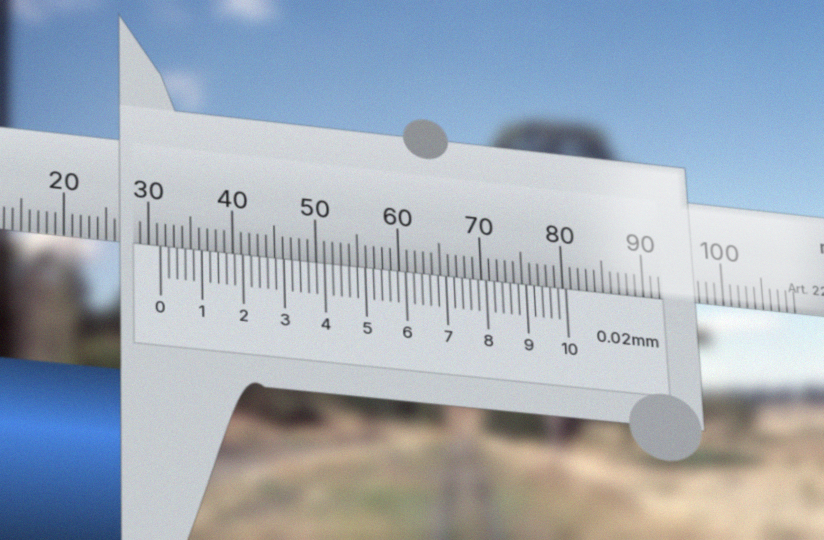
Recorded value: **31.4** mm
